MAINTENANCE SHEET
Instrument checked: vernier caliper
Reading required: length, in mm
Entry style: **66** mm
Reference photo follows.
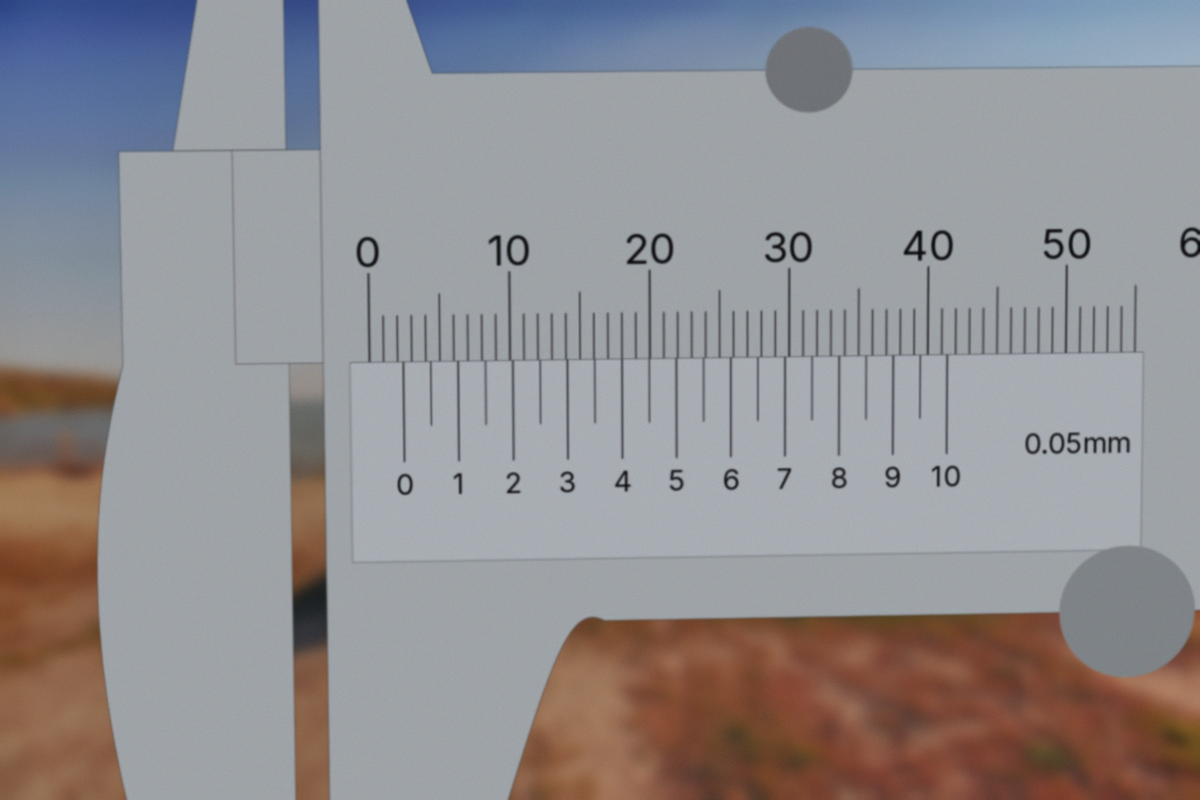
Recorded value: **2.4** mm
